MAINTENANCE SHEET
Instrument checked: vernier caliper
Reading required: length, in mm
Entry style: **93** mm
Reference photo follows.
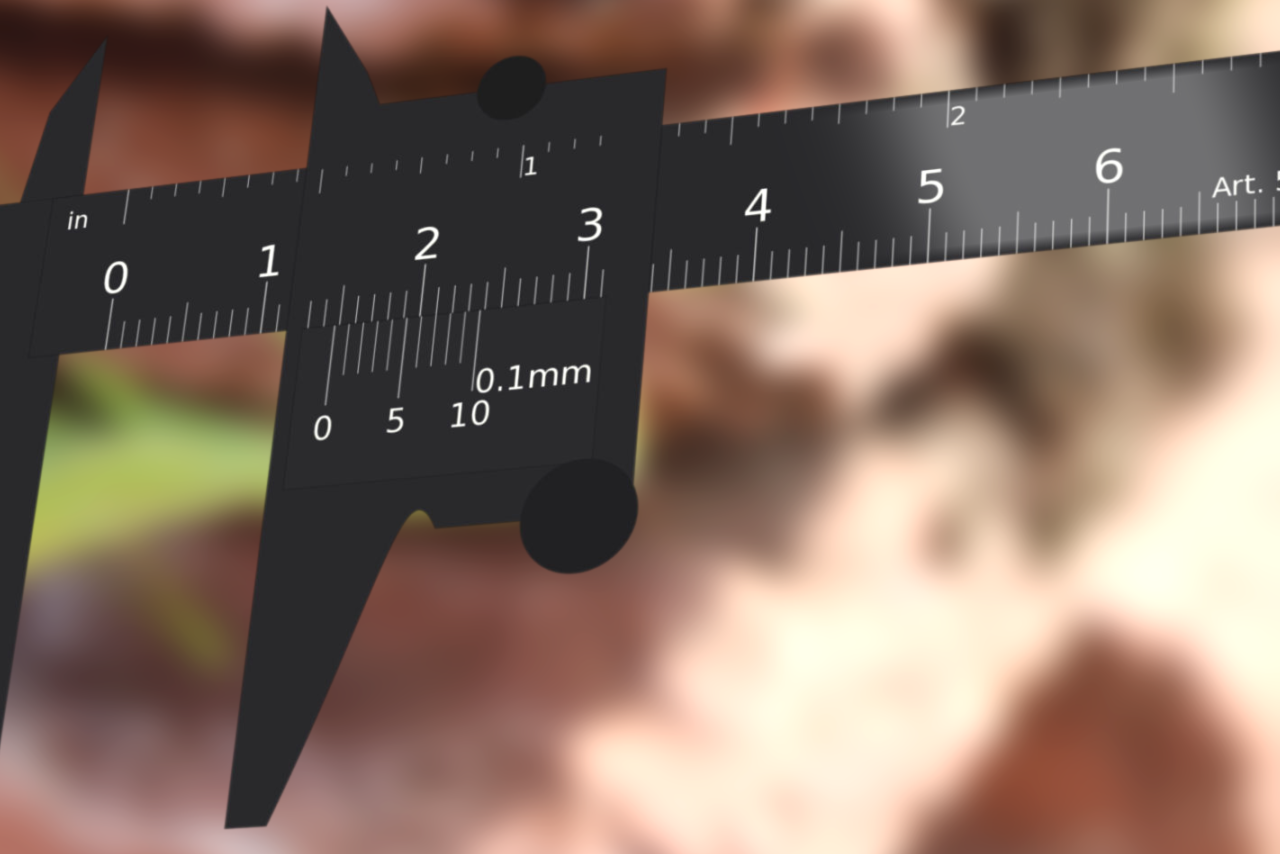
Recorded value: **14.7** mm
